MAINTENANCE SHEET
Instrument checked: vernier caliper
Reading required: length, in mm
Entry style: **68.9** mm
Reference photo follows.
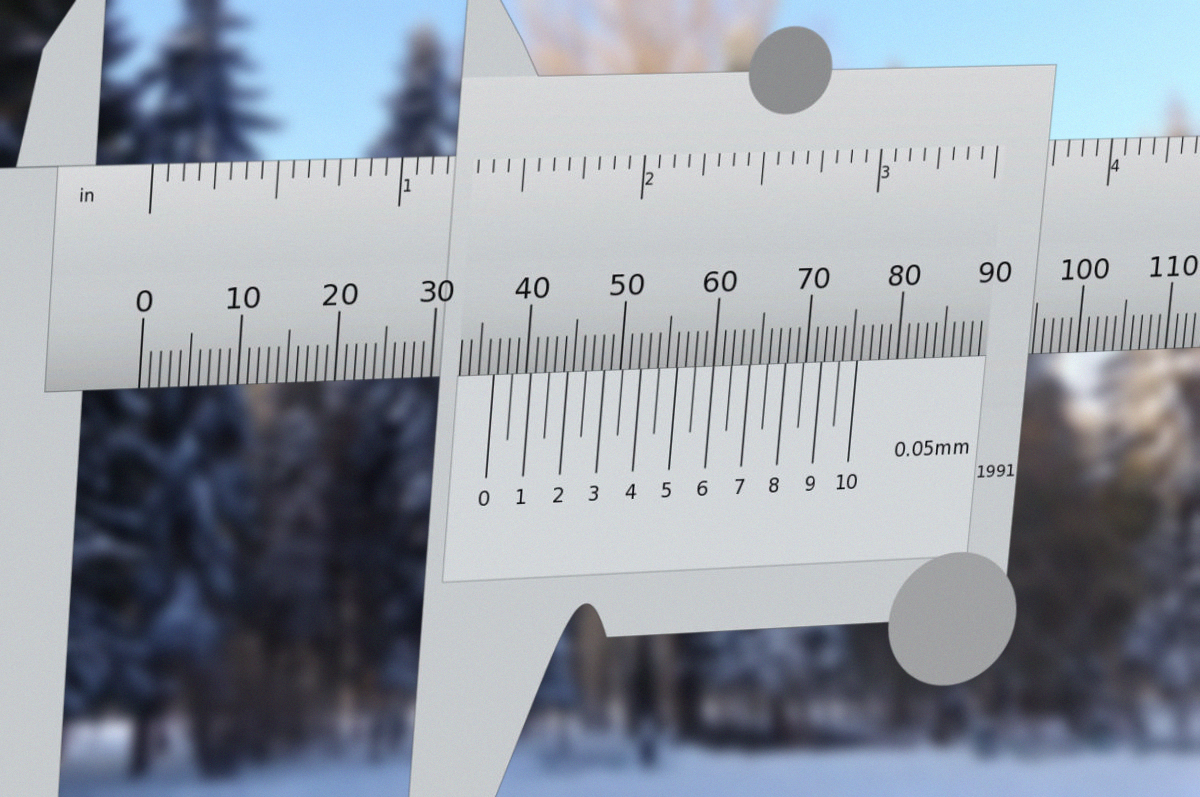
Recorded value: **36.6** mm
